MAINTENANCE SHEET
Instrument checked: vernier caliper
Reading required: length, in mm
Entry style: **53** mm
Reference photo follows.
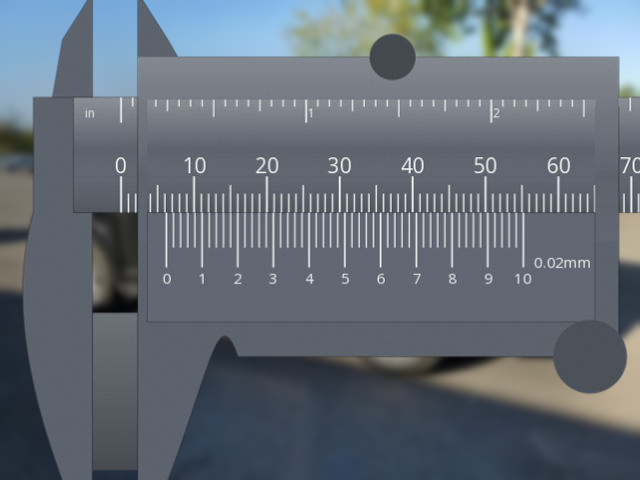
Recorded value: **6.2** mm
